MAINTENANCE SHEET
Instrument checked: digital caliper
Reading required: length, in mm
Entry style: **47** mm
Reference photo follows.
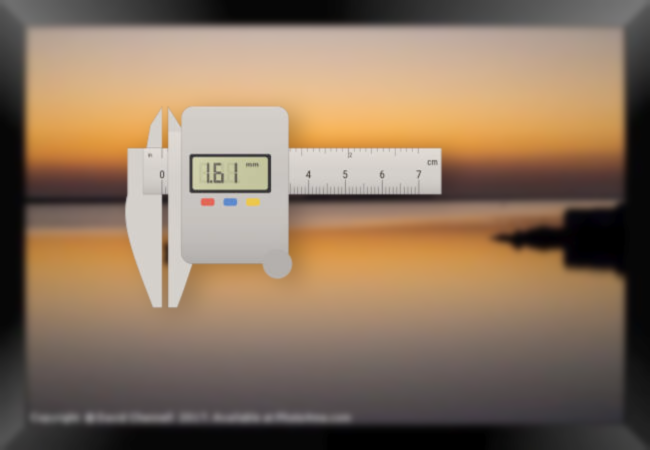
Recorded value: **1.61** mm
